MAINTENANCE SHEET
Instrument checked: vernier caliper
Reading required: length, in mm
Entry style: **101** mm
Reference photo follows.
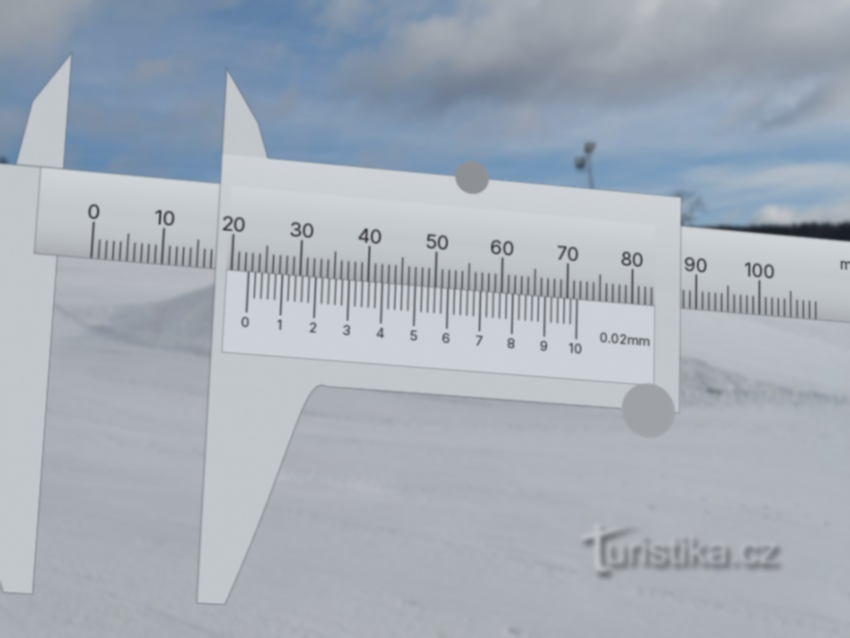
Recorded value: **22.5** mm
